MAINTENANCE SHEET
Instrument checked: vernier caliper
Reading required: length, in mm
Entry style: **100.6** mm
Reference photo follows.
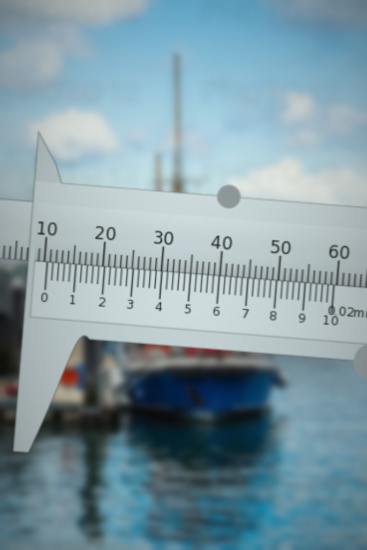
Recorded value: **10.5** mm
